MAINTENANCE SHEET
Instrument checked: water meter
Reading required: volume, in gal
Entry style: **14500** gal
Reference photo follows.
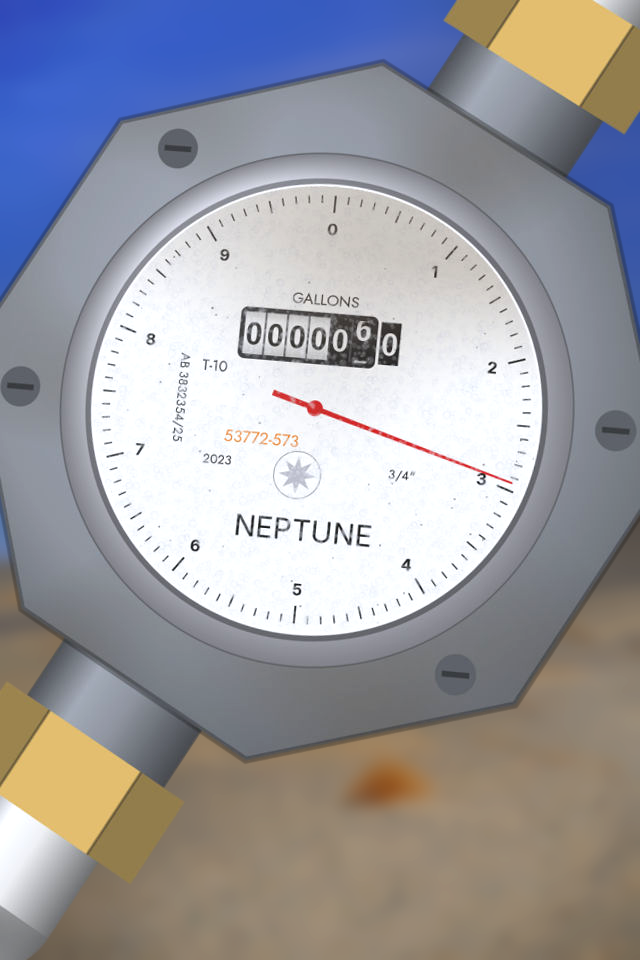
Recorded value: **62.9** gal
